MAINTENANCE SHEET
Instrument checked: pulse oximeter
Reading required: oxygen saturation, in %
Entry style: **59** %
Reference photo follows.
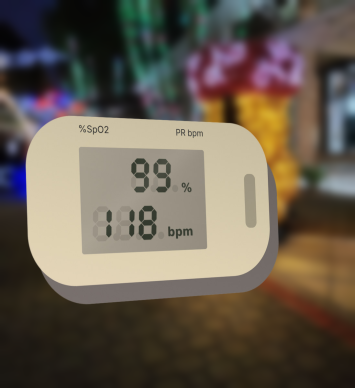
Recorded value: **99** %
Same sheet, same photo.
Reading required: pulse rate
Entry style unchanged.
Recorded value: **118** bpm
